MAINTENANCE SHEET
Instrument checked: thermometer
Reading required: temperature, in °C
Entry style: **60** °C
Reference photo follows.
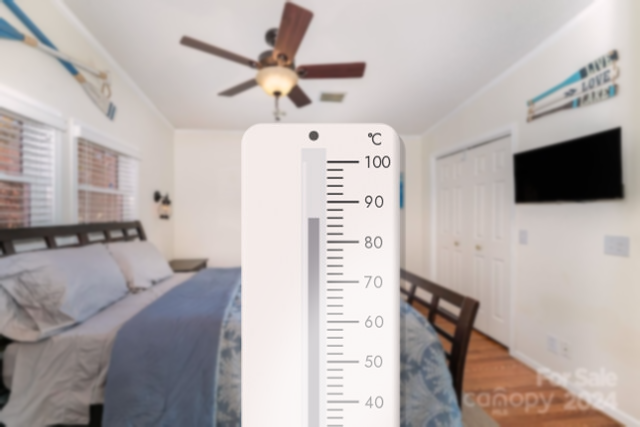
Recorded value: **86** °C
